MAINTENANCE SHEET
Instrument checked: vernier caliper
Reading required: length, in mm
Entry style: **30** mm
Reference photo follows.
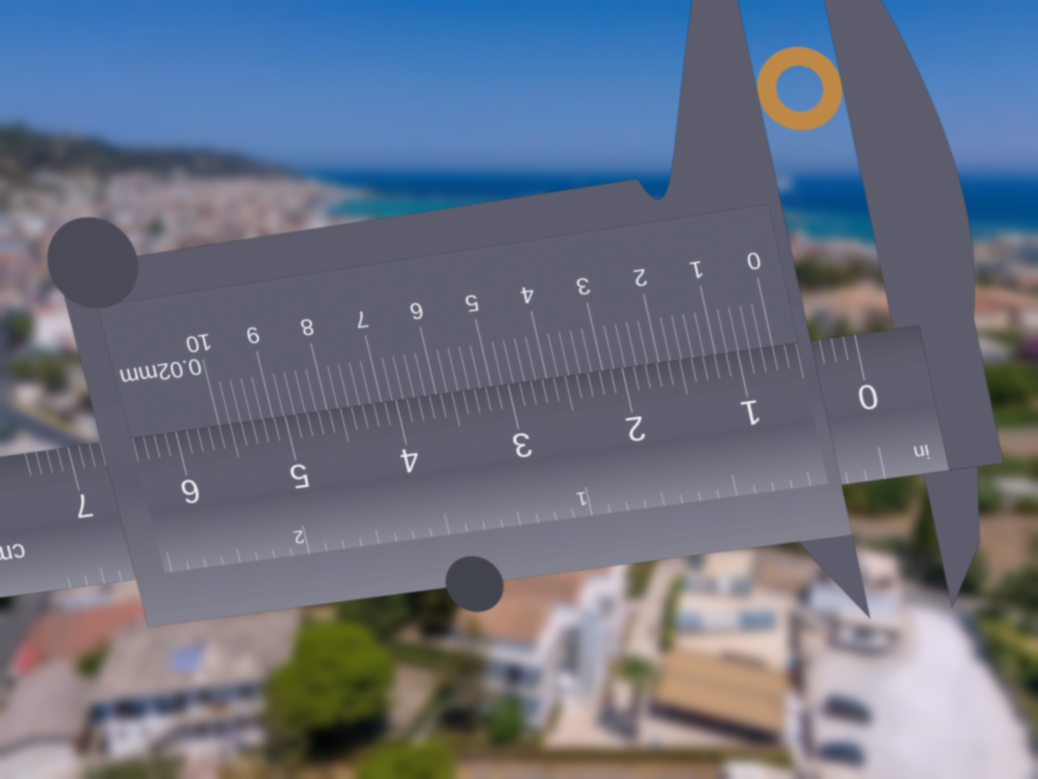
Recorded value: **7.0** mm
